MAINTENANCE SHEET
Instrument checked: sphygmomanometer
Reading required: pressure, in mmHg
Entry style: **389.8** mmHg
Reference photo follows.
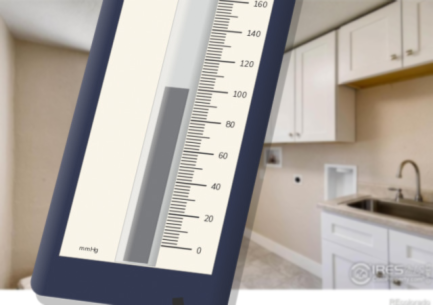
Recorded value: **100** mmHg
